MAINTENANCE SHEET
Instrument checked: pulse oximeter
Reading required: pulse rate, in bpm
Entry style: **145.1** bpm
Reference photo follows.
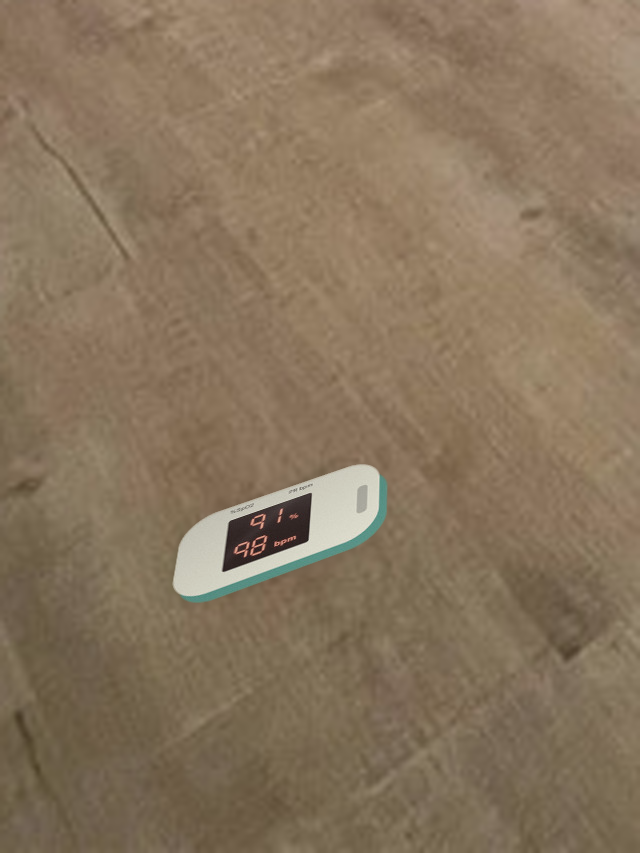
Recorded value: **98** bpm
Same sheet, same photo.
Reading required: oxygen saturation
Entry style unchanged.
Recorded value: **91** %
